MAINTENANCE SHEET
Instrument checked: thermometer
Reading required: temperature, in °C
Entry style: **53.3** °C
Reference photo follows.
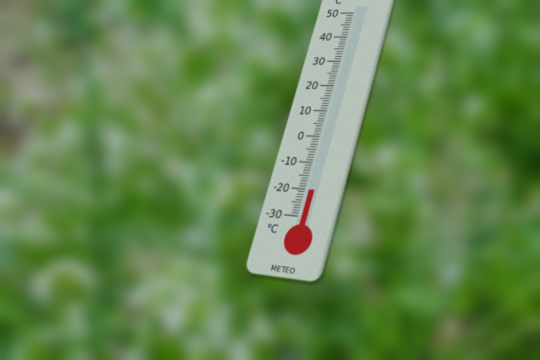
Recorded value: **-20** °C
